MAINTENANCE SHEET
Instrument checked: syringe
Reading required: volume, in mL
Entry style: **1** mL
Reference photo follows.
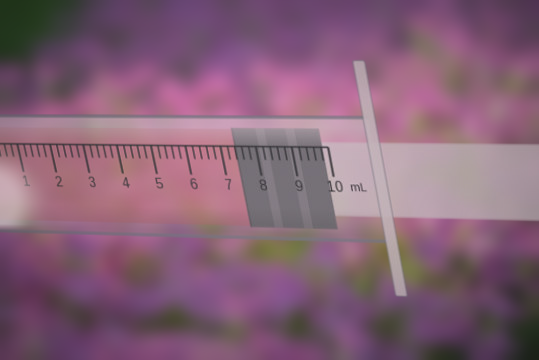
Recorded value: **7.4** mL
